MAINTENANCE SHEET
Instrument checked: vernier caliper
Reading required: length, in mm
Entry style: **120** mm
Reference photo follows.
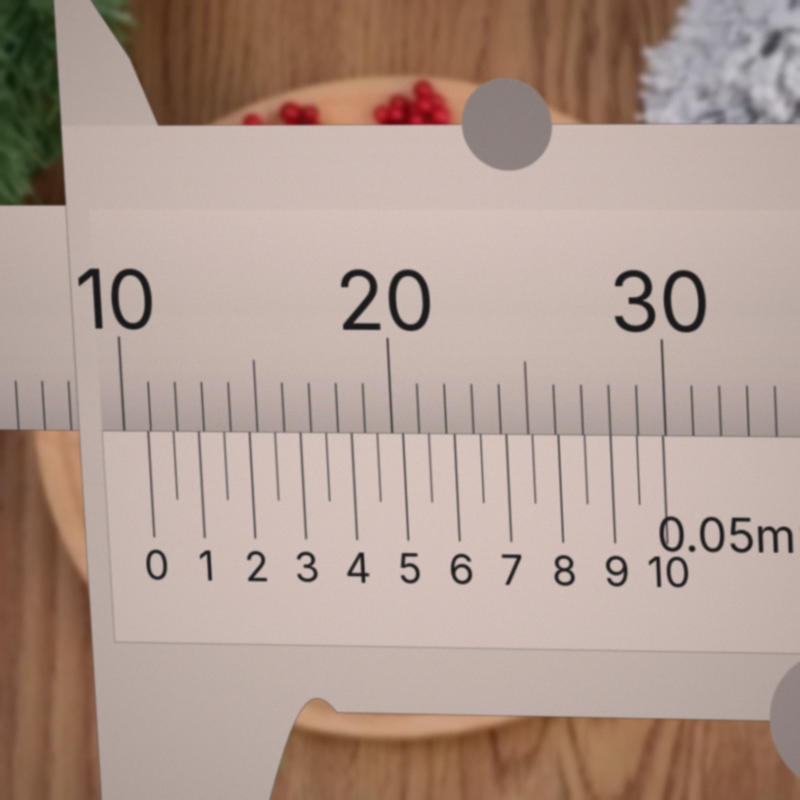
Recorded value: **10.9** mm
